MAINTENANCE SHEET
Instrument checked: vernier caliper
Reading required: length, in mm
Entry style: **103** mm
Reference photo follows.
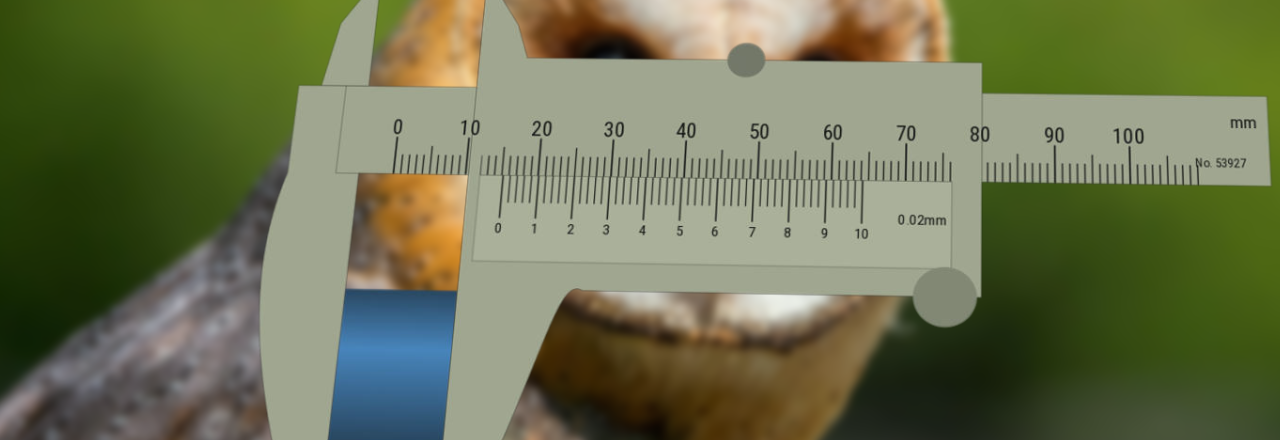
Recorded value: **15.2** mm
